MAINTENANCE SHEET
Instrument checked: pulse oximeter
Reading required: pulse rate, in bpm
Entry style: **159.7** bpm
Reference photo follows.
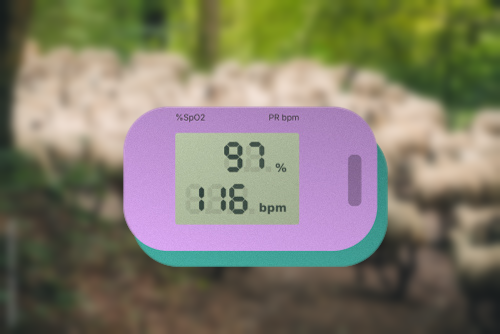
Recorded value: **116** bpm
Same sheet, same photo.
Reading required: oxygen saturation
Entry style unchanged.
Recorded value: **97** %
